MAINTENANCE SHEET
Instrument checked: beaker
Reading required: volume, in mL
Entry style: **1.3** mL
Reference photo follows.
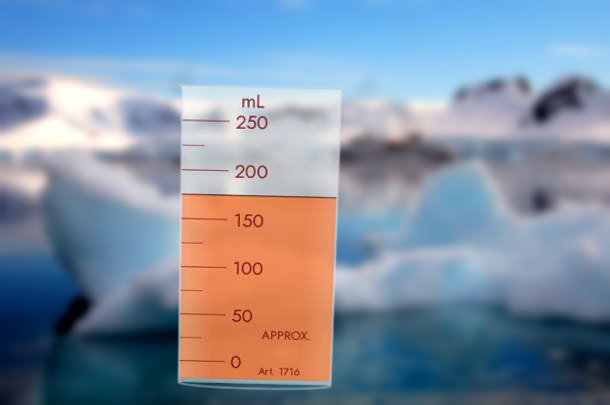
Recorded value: **175** mL
